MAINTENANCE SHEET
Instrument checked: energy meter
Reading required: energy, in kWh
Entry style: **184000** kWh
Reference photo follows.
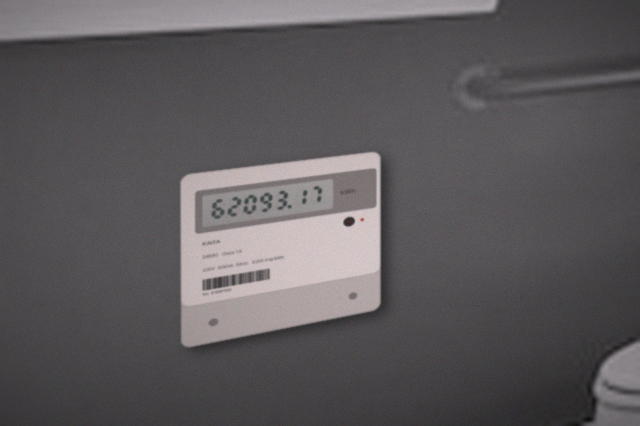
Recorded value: **62093.17** kWh
